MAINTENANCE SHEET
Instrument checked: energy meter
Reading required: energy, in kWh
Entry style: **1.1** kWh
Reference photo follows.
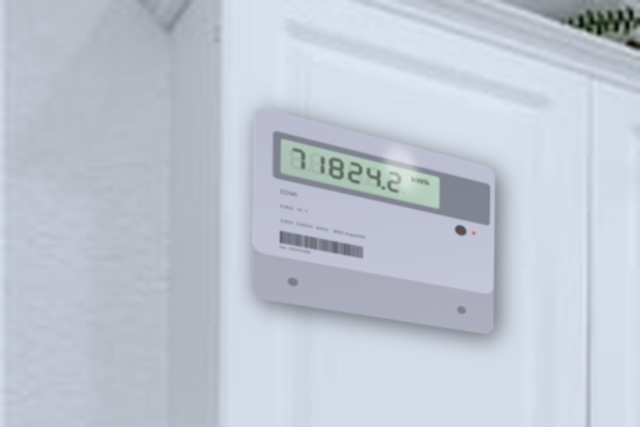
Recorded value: **71824.2** kWh
